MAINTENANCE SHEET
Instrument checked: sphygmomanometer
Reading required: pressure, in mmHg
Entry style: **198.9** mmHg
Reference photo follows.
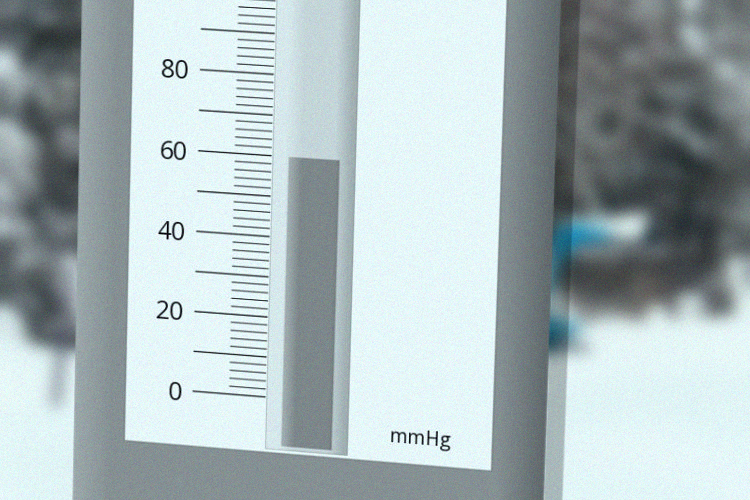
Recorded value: **60** mmHg
